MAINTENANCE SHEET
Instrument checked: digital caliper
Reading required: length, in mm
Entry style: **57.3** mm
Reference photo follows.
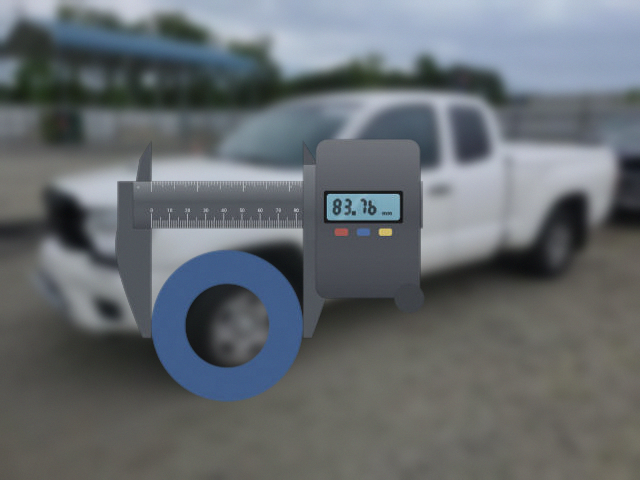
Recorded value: **83.76** mm
